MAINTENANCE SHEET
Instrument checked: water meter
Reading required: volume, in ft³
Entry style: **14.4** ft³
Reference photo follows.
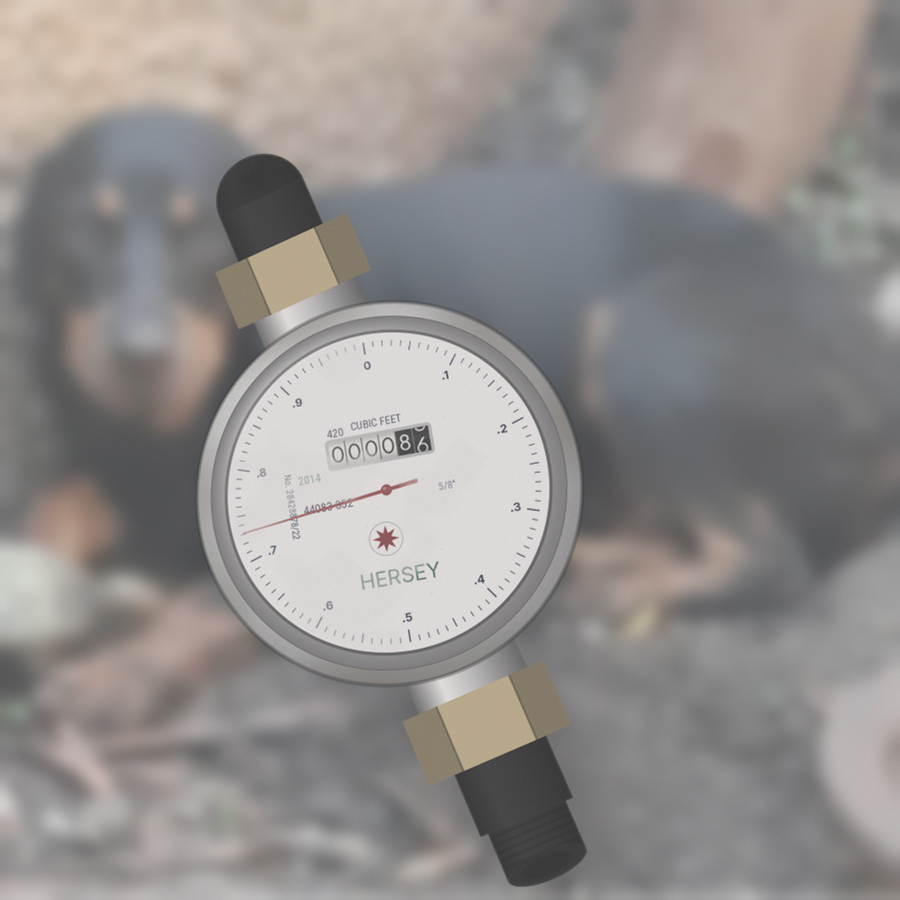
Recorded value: **85.73** ft³
